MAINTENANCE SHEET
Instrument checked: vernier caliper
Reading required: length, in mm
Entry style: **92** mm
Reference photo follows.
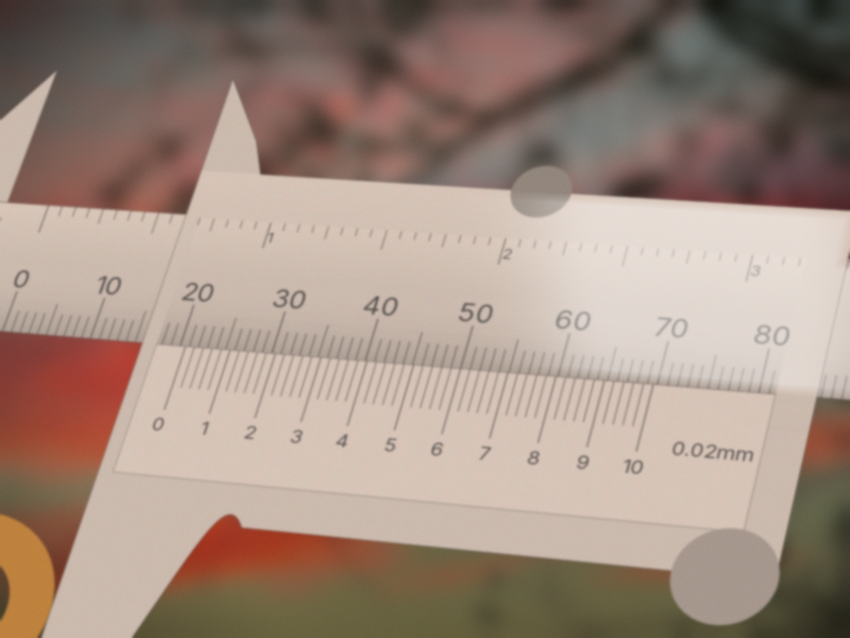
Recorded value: **20.6** mm
